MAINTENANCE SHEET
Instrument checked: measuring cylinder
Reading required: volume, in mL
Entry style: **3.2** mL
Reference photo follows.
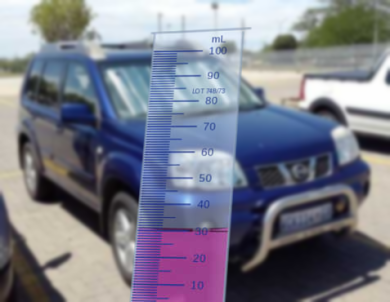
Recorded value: **30** mL
